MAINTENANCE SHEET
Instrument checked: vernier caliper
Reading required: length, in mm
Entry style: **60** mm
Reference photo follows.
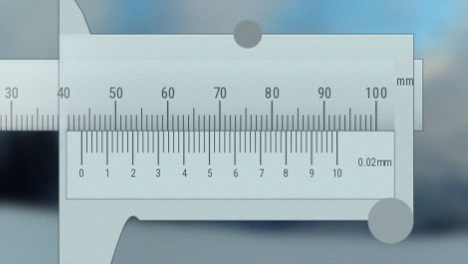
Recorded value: **43.5** mm
